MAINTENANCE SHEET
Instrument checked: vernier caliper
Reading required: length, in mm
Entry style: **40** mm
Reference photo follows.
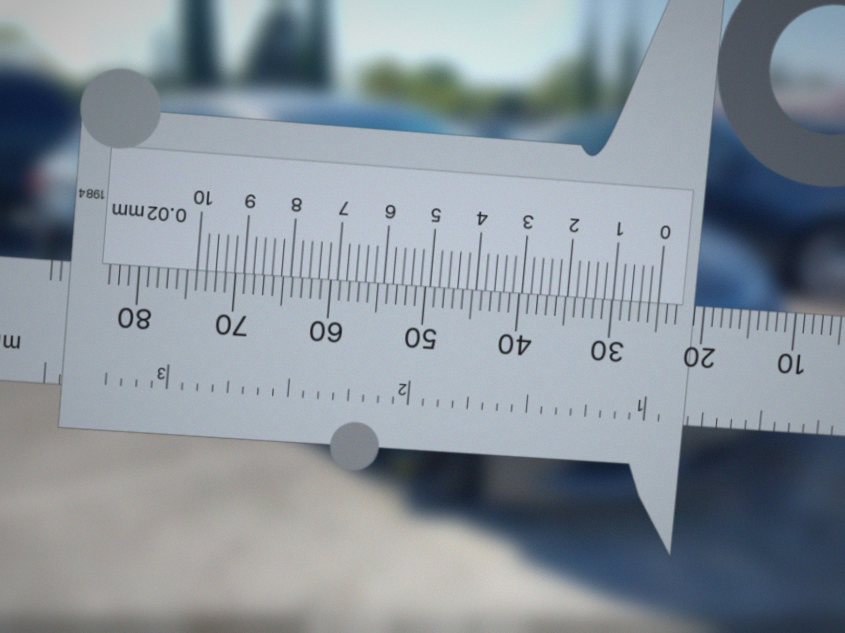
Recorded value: **25.0** mm
